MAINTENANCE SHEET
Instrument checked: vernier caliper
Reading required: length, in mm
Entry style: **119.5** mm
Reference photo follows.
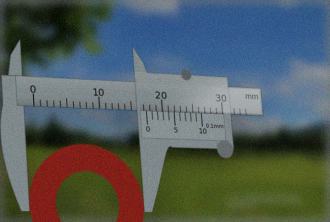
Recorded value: **17.4** mm
